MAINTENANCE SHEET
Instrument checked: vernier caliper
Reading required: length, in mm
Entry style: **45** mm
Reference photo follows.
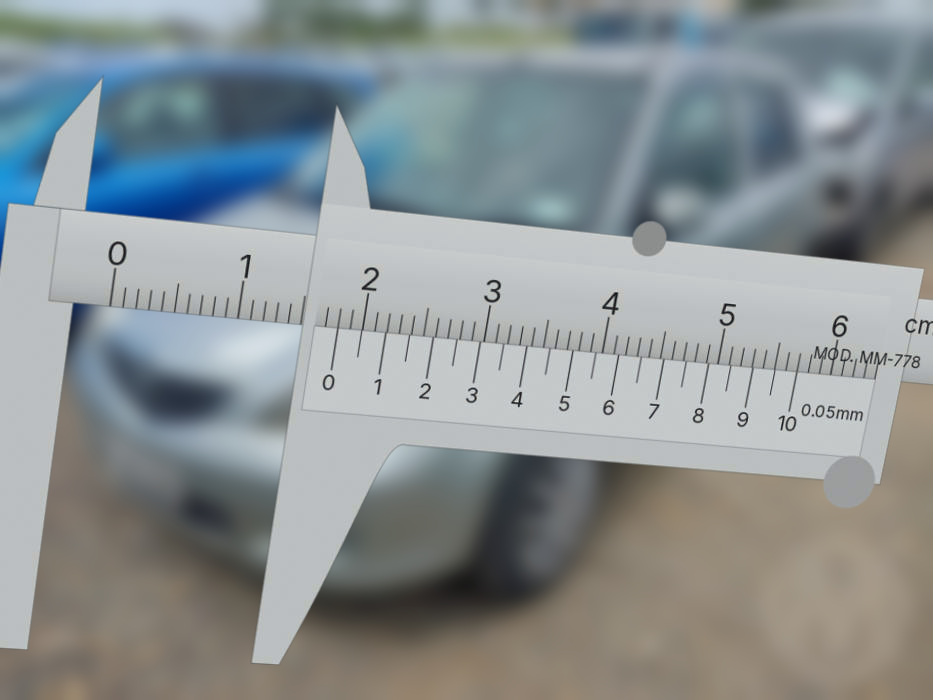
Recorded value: **18.0** mm
